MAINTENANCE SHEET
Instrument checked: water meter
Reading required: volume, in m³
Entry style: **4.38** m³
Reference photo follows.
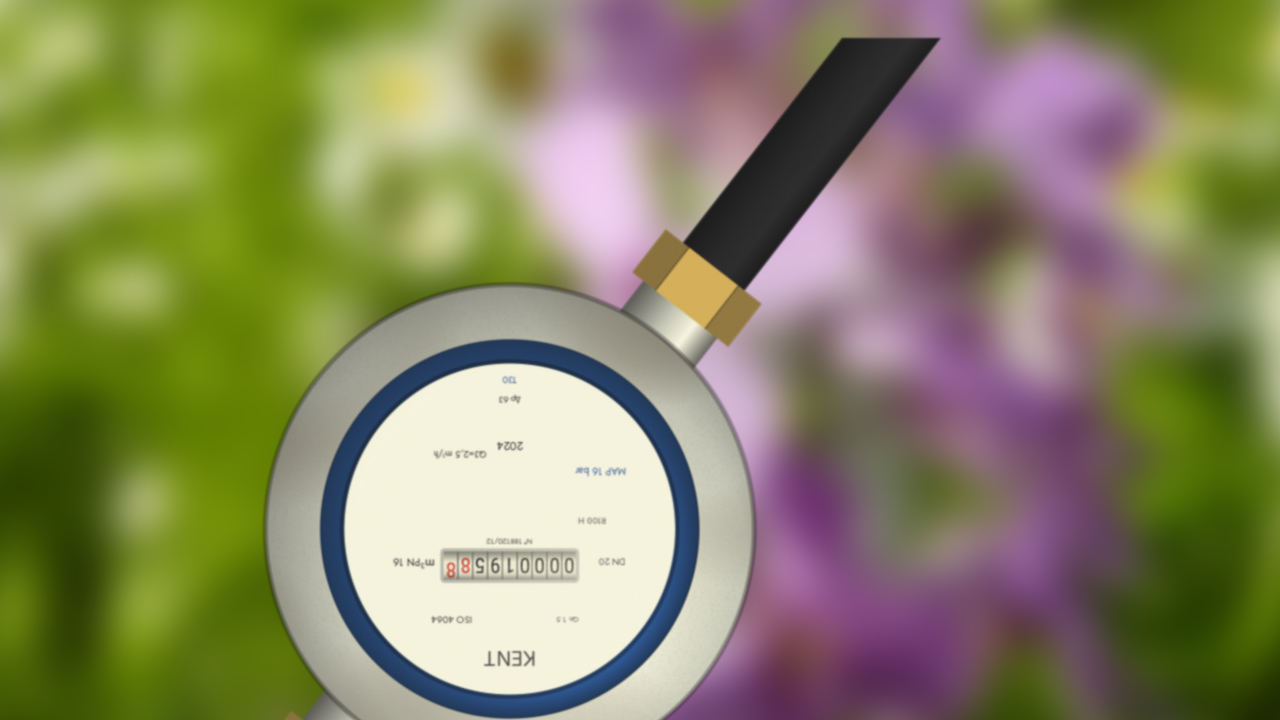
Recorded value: **195.88** m³
